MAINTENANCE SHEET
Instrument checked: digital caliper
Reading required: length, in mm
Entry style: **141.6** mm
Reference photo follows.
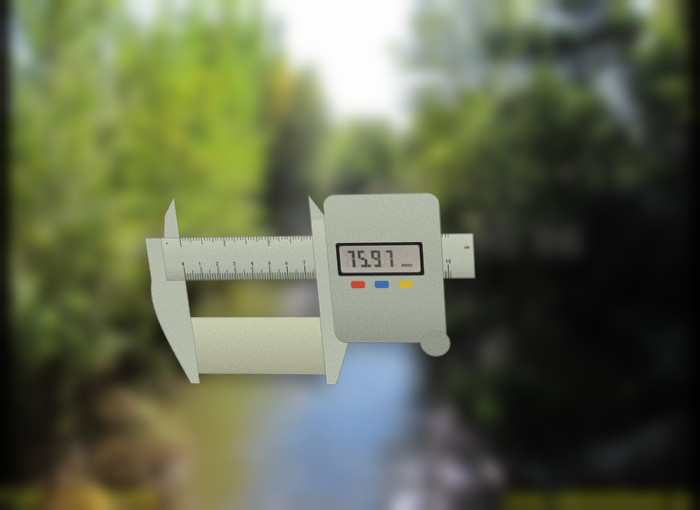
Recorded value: **75.97** mm
